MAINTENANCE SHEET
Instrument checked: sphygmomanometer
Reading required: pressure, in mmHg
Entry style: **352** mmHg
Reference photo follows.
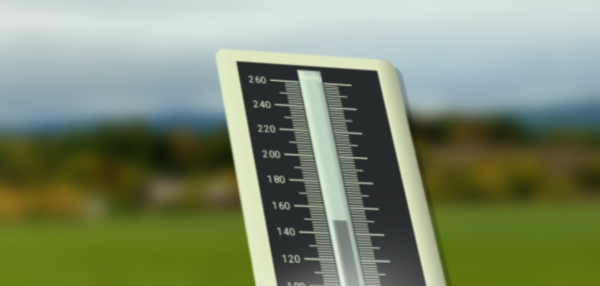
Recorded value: **150** mmHg
